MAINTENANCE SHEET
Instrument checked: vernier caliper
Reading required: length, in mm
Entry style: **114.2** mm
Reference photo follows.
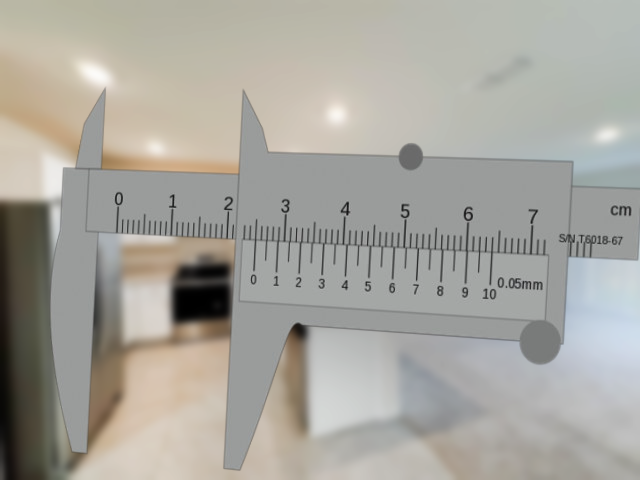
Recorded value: **25.0** mm
